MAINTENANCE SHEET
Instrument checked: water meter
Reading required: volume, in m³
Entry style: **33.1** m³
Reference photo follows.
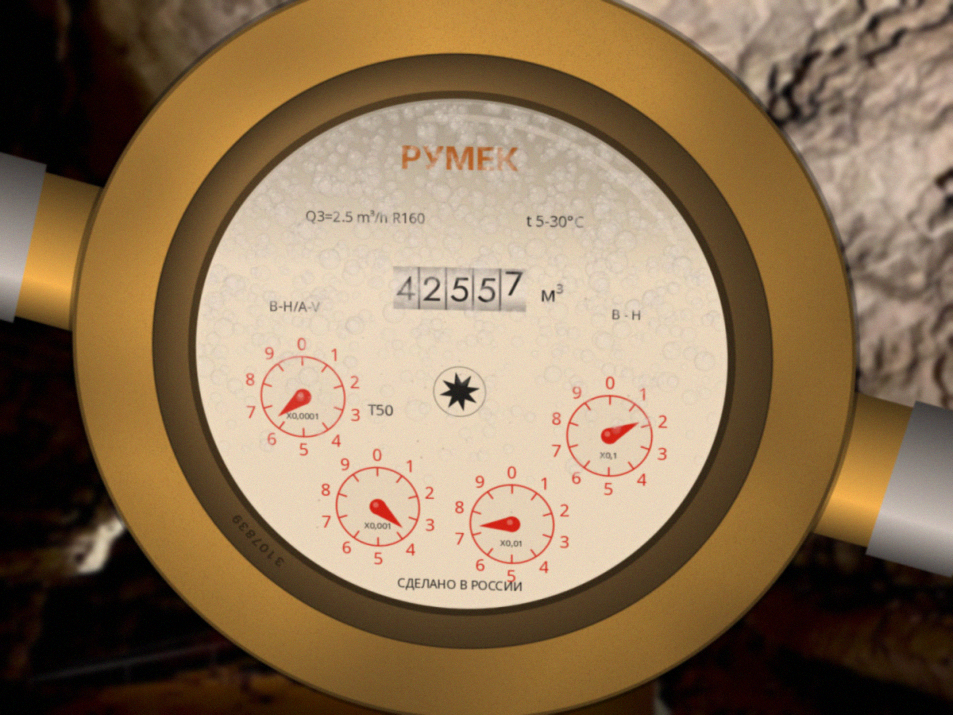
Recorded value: **42557.1736** m³
